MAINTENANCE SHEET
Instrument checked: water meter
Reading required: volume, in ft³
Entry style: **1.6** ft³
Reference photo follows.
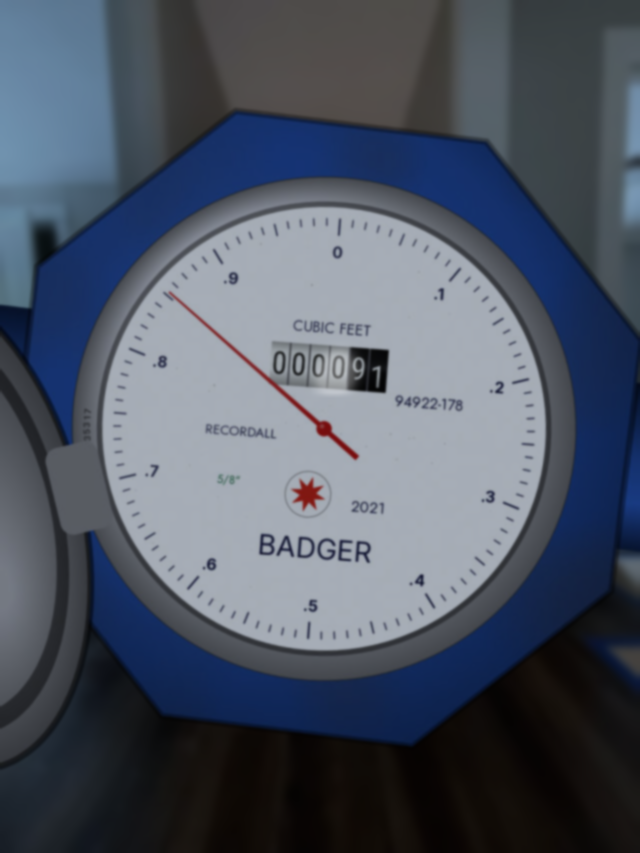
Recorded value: **90.85** ft³
